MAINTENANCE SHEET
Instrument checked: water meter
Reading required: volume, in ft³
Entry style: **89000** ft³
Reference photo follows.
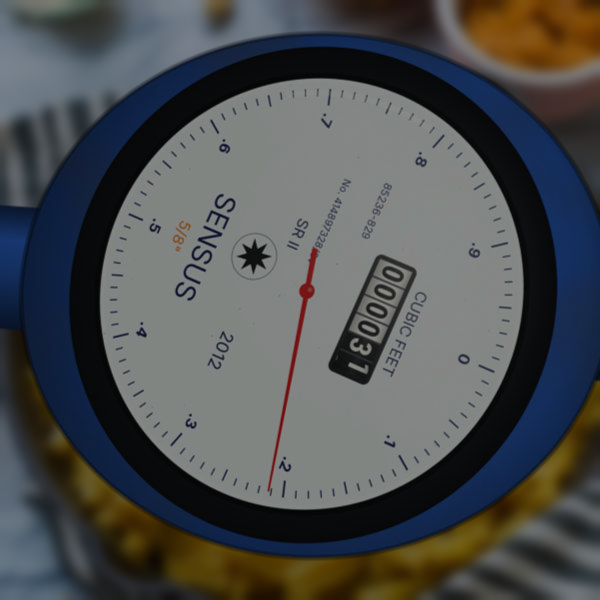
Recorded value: **31.21** ft³
